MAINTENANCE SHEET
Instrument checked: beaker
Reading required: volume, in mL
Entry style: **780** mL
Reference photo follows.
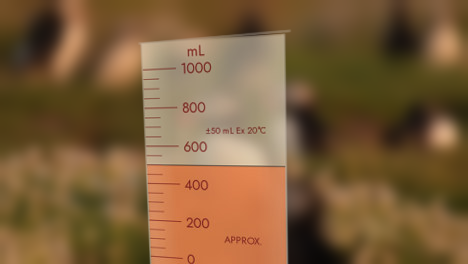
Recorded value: **500** mL
